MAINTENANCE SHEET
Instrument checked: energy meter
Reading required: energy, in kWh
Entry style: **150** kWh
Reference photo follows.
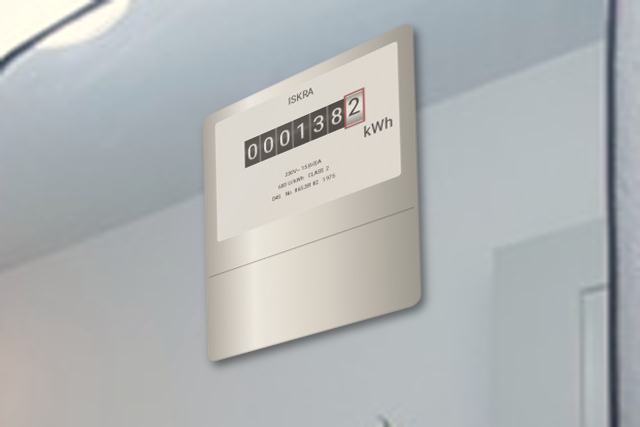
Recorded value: **138.2** kWh
